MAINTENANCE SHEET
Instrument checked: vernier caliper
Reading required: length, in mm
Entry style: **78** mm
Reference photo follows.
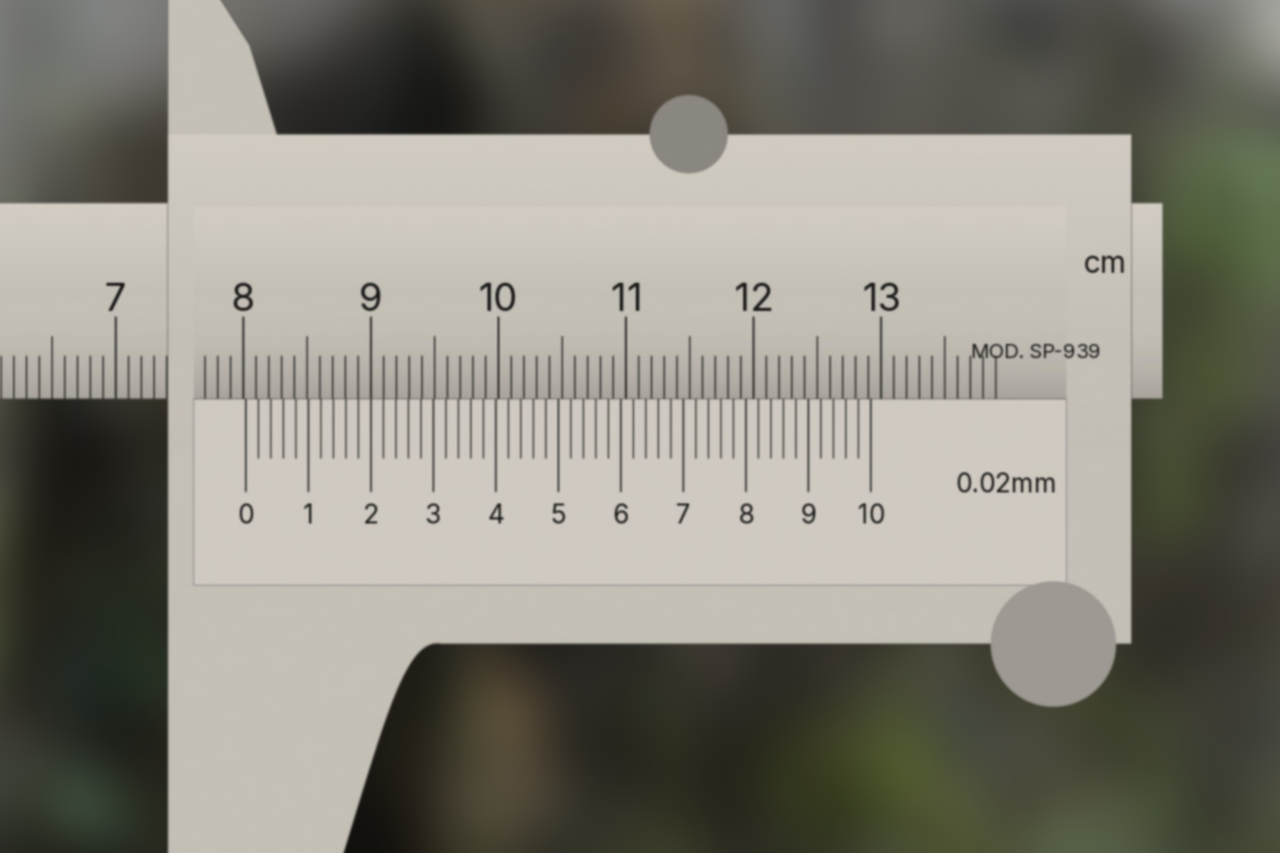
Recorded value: **80.2** mm
